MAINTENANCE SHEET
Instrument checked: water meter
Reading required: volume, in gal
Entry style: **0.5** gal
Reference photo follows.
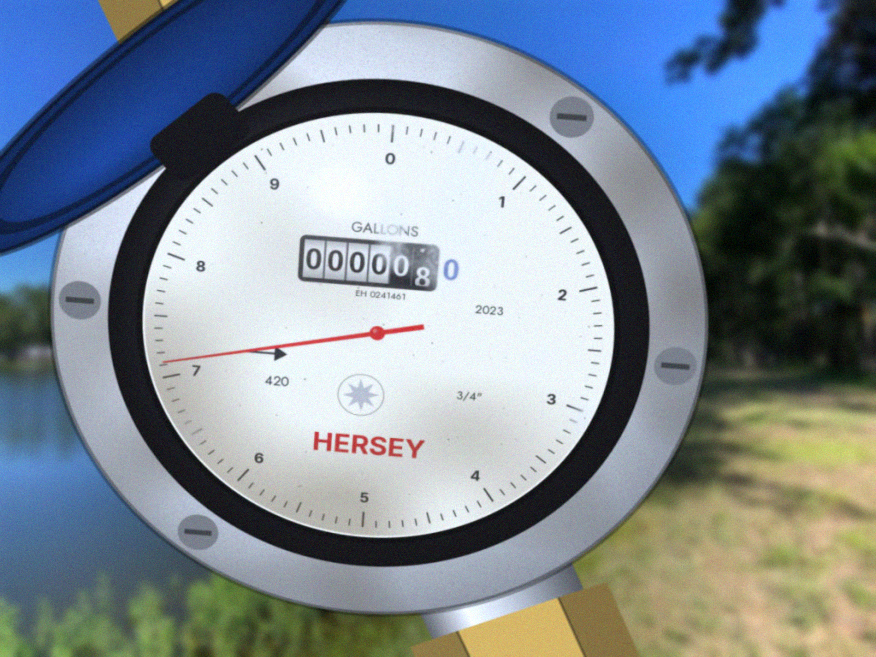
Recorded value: **77.1** gal
